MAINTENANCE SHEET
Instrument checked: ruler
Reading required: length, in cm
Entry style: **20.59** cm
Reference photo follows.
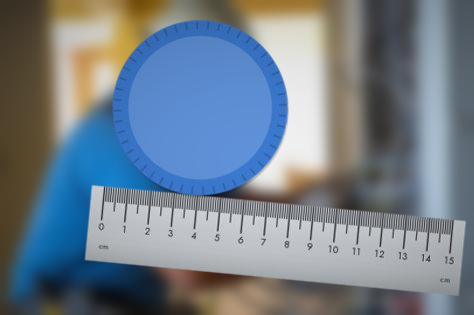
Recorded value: **7.5** cm
